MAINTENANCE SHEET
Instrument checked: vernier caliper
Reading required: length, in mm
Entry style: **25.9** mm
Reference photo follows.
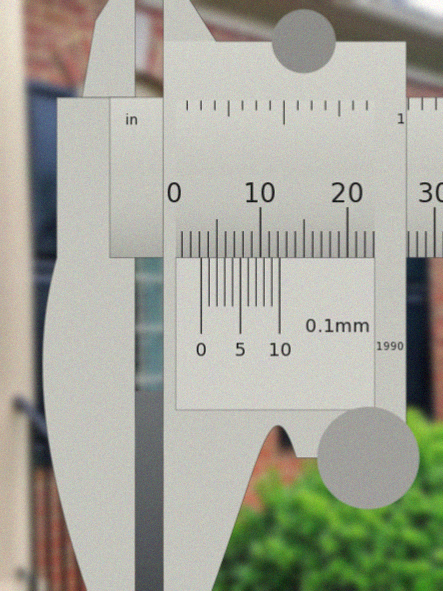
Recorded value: **3.2** mm
